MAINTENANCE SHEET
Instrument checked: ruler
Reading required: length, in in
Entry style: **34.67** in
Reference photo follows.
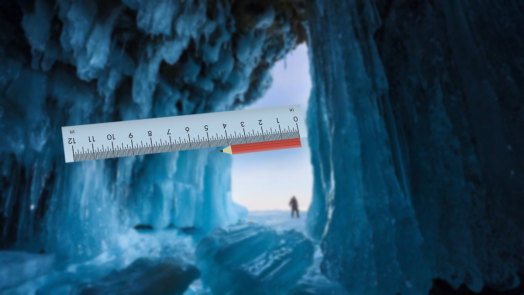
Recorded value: **4.5** in
